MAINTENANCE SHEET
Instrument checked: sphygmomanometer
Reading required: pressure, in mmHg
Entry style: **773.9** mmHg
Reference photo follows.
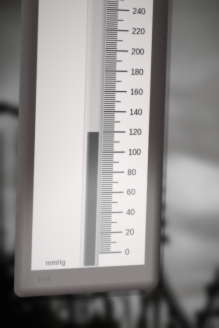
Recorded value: **120** mmHg
